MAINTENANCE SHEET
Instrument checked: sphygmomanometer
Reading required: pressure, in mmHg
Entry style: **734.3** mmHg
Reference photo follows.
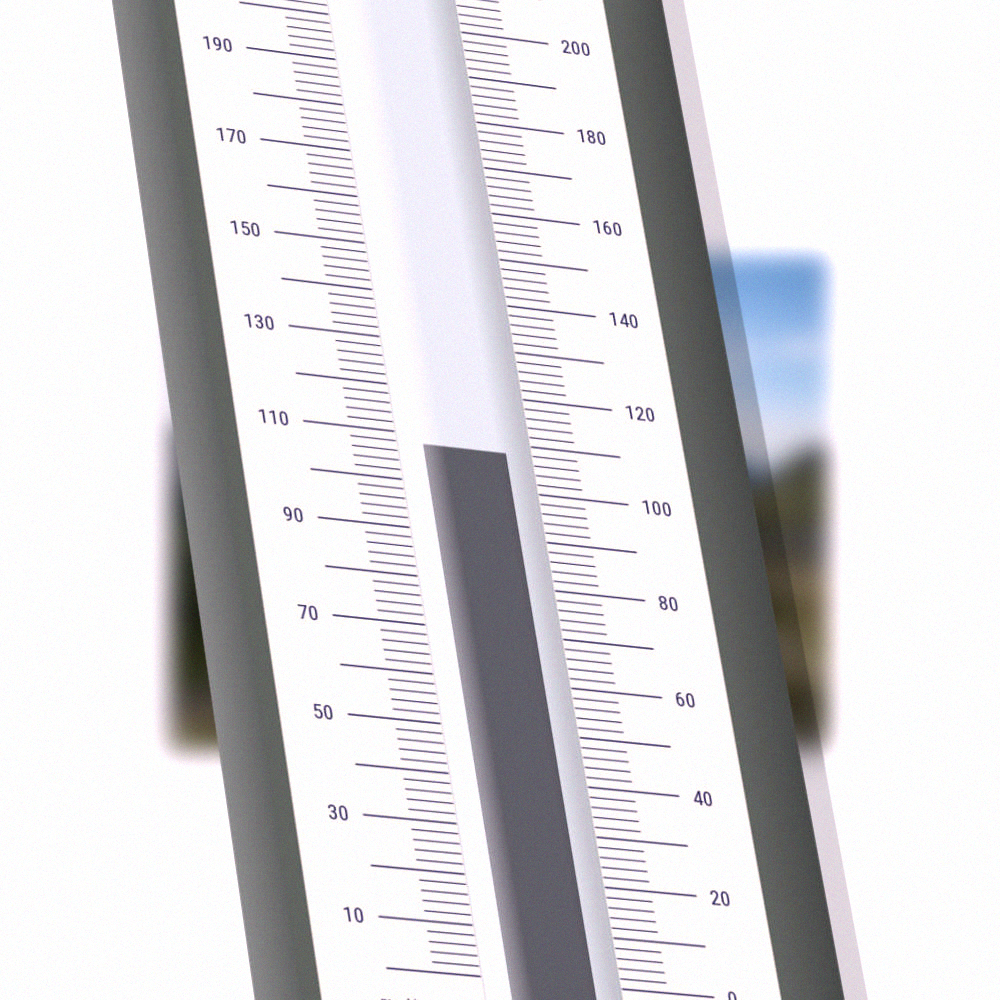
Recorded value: **108** mmHg
